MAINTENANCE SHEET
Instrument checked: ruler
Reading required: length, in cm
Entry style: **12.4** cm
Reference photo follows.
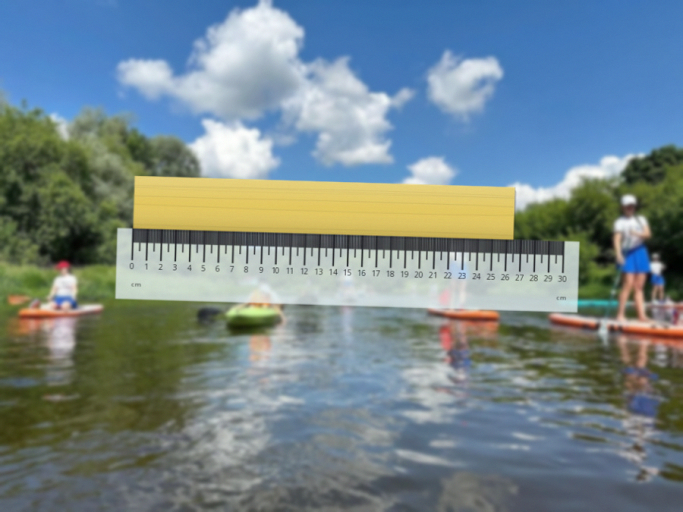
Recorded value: **26.5** cm
